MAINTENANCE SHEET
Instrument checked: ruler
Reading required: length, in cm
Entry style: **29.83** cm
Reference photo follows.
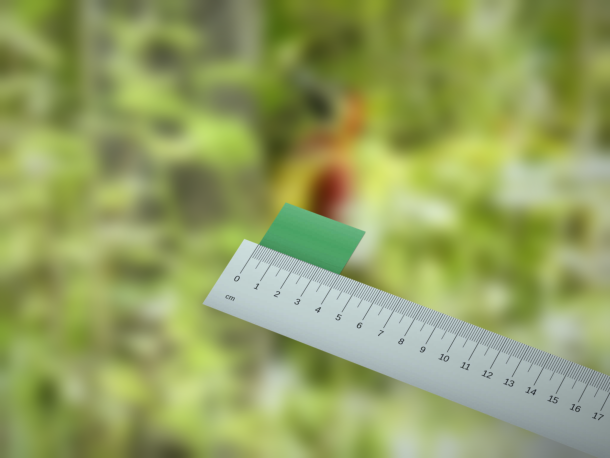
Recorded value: **4** cm
